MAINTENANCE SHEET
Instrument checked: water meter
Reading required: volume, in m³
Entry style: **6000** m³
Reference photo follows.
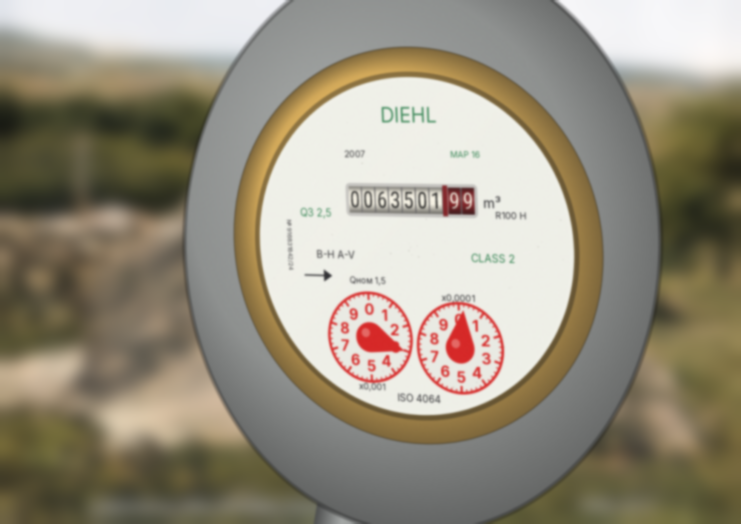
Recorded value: **63501.9930** m³
